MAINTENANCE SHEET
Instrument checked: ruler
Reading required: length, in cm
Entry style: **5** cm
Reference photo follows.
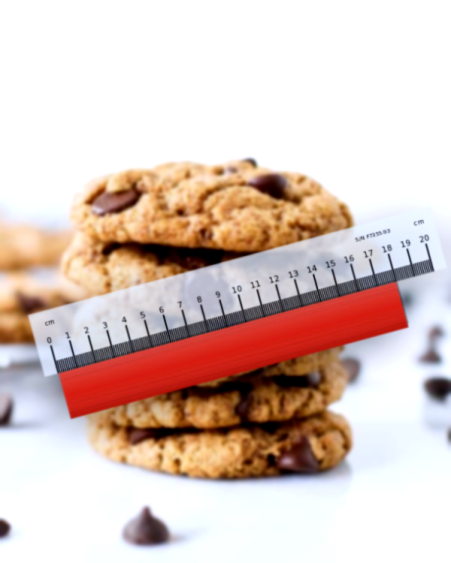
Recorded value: **18** cm
